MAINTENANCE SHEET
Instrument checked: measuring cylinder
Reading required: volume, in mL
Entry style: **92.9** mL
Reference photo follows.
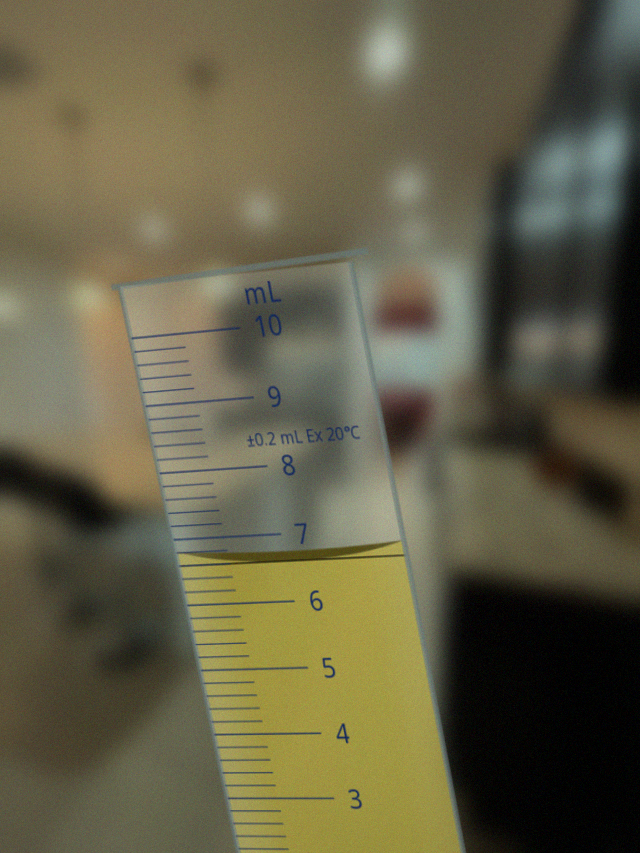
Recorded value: **6.6** mL
